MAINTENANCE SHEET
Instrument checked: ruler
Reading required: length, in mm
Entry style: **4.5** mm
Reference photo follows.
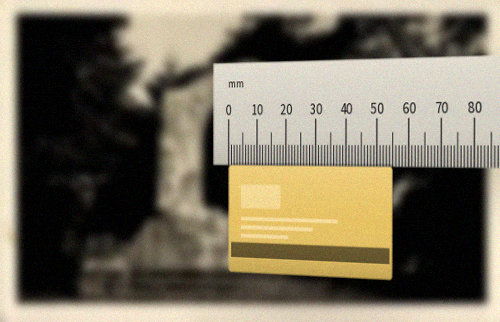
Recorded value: **55** mm
